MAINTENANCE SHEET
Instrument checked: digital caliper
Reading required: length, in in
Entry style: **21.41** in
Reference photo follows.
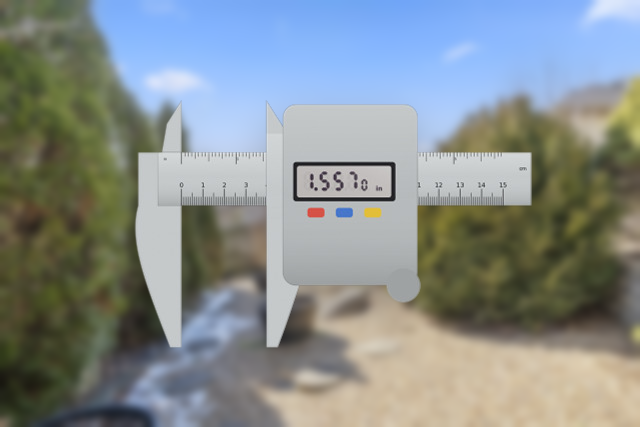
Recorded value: **1.5570** in
